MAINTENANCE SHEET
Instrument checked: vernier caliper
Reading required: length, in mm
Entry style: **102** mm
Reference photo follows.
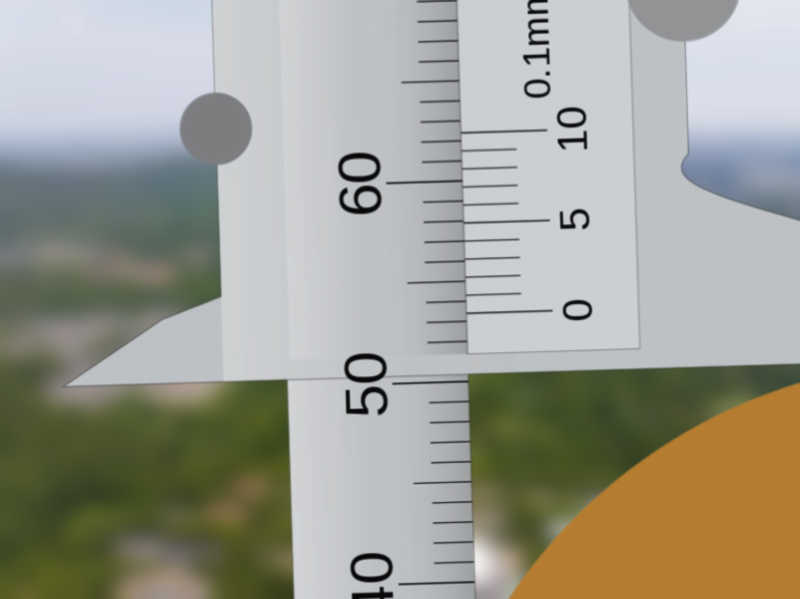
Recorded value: **53.4** mm
